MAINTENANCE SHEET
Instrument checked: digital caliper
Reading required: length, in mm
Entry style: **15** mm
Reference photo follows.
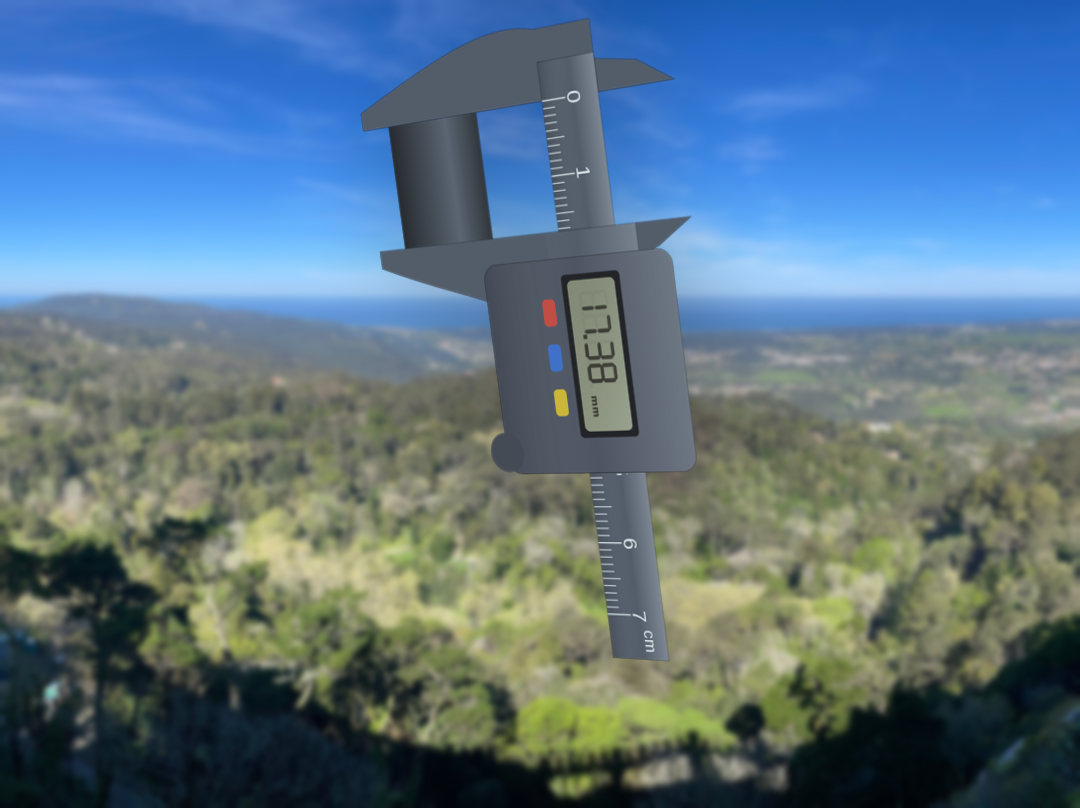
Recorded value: **17.38** mm
